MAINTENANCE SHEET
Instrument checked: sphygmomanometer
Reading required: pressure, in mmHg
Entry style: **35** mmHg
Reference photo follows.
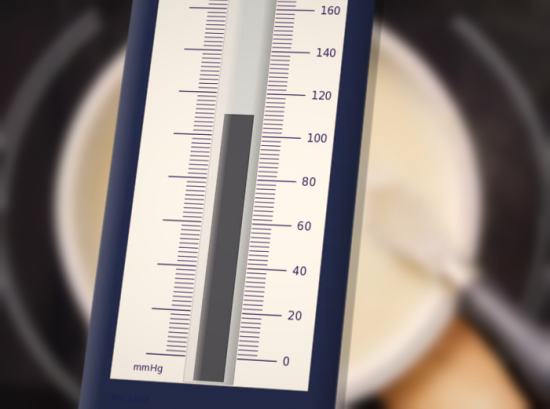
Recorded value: **110** mmHg
